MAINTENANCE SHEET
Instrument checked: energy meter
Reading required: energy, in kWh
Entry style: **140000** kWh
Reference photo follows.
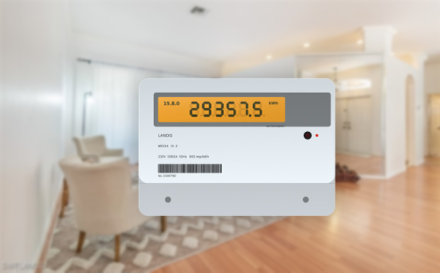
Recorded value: **29357.5** kWh
